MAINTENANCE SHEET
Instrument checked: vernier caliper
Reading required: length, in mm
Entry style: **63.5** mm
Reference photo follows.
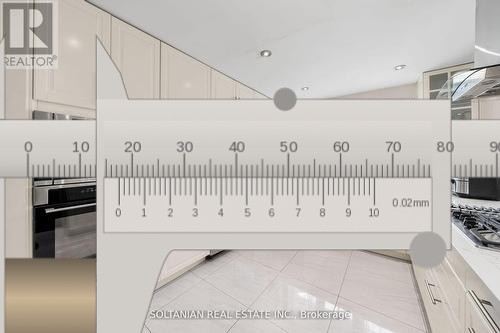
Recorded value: **17.5** mm
